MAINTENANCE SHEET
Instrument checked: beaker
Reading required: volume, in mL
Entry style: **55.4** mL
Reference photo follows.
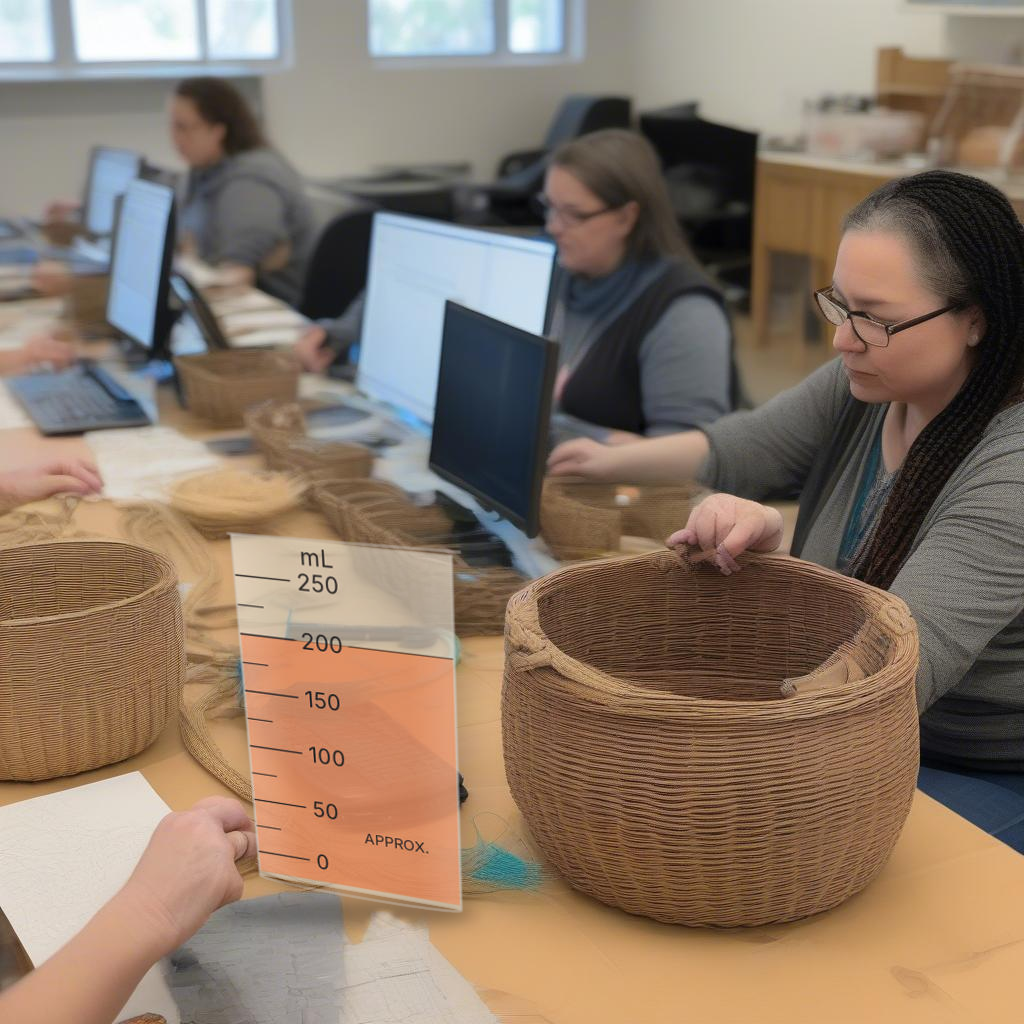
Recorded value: **200** mL
